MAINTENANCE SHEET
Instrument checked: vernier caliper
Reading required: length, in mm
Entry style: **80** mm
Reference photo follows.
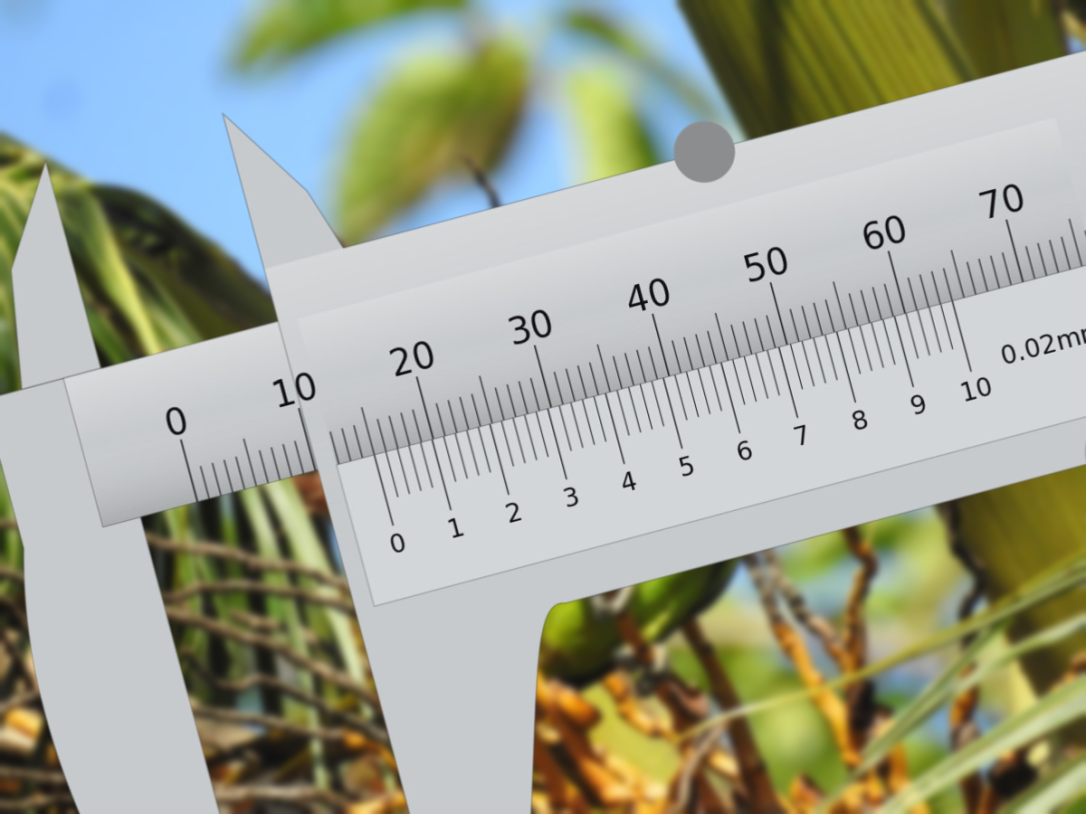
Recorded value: **15.0** mm
